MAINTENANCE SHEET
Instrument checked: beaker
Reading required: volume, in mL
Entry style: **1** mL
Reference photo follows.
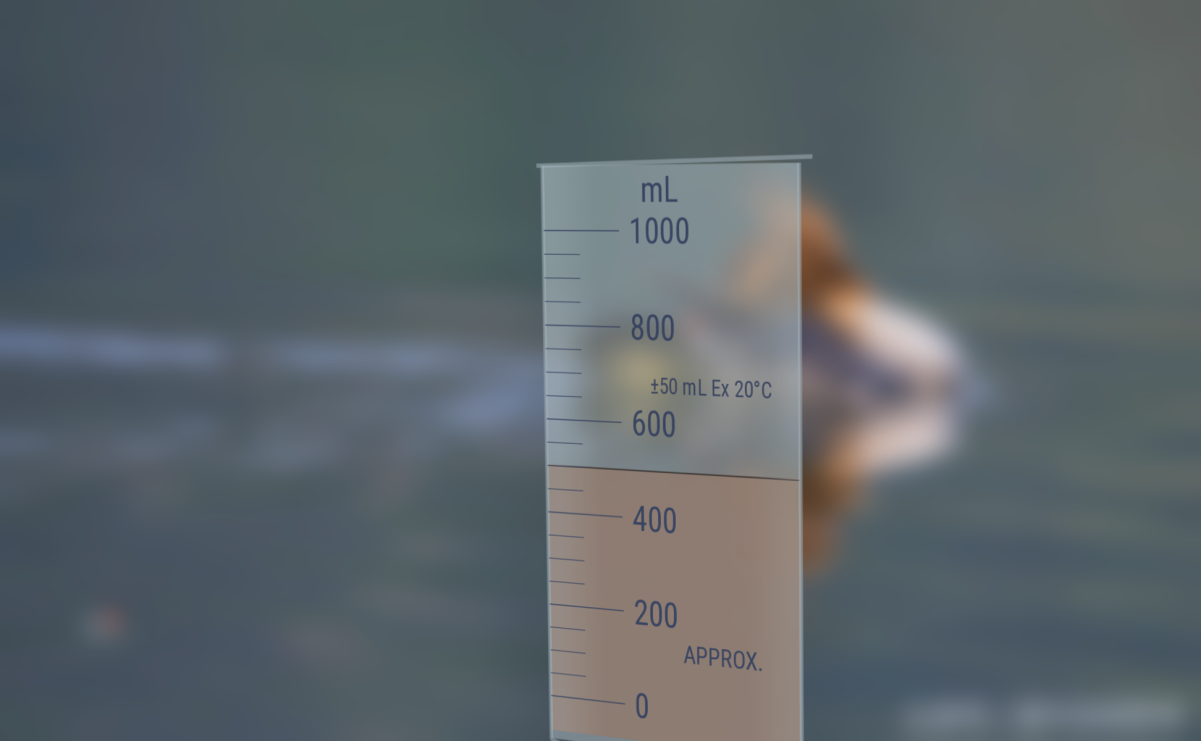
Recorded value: **500** mL
